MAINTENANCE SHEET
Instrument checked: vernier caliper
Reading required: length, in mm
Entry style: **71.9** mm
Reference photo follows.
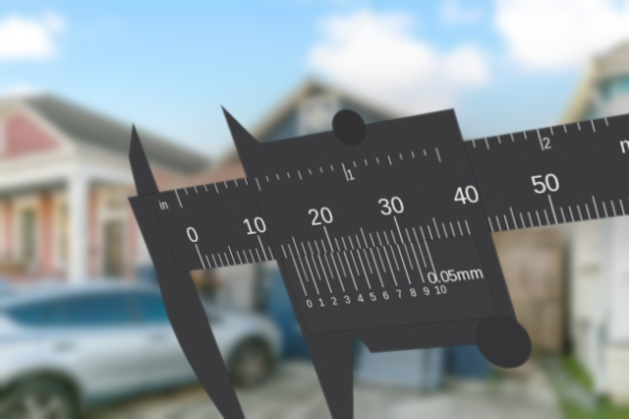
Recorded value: **14.0** mm
